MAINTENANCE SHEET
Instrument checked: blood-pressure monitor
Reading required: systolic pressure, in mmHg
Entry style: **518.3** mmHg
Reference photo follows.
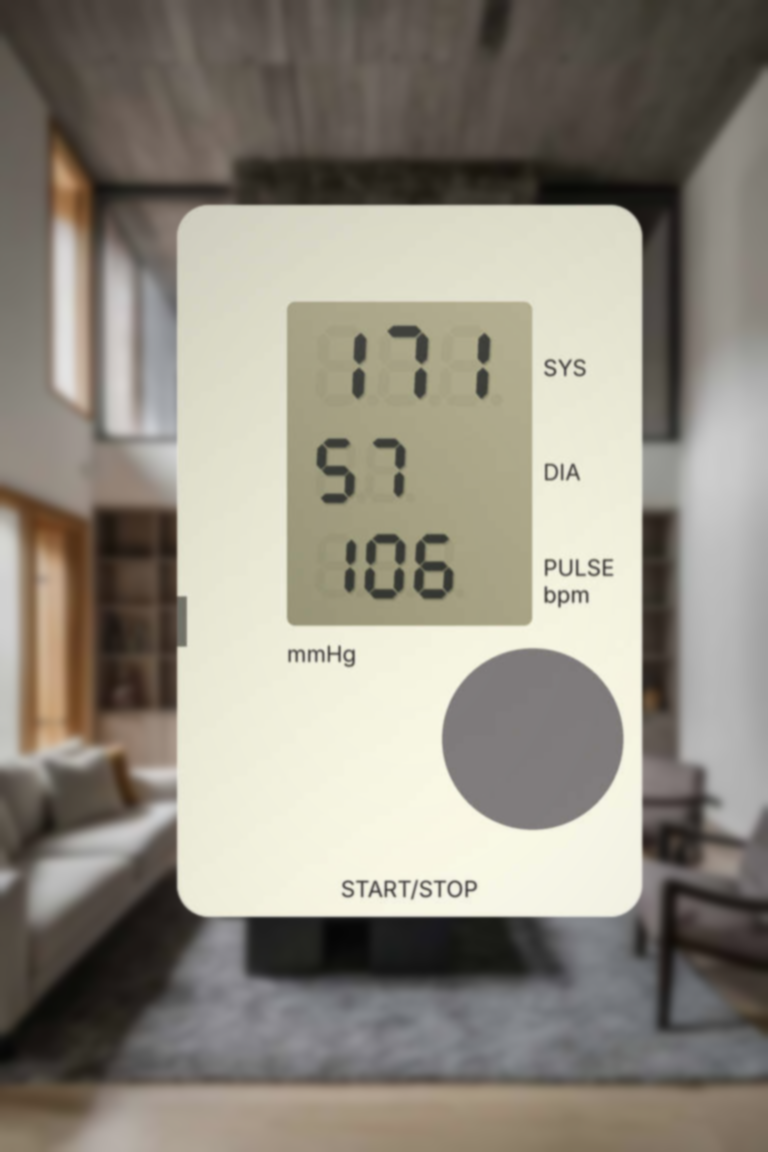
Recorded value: **171** mmHg
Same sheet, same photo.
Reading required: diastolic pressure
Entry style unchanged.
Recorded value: **57** mmHg
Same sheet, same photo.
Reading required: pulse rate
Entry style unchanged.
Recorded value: **106** bpm
